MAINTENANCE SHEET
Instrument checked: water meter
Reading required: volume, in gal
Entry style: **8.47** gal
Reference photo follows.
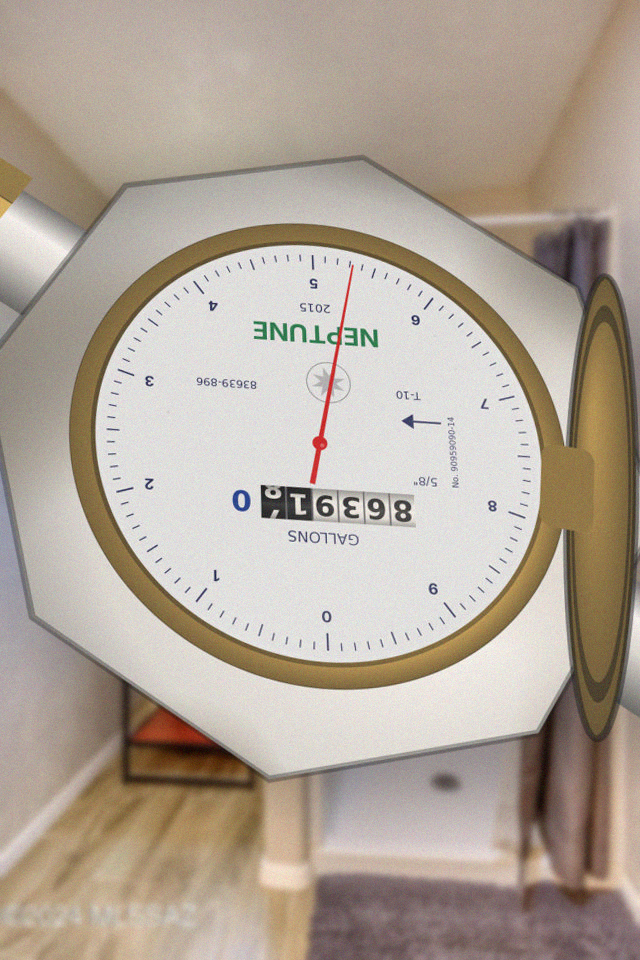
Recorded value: **8639175.3** gal
